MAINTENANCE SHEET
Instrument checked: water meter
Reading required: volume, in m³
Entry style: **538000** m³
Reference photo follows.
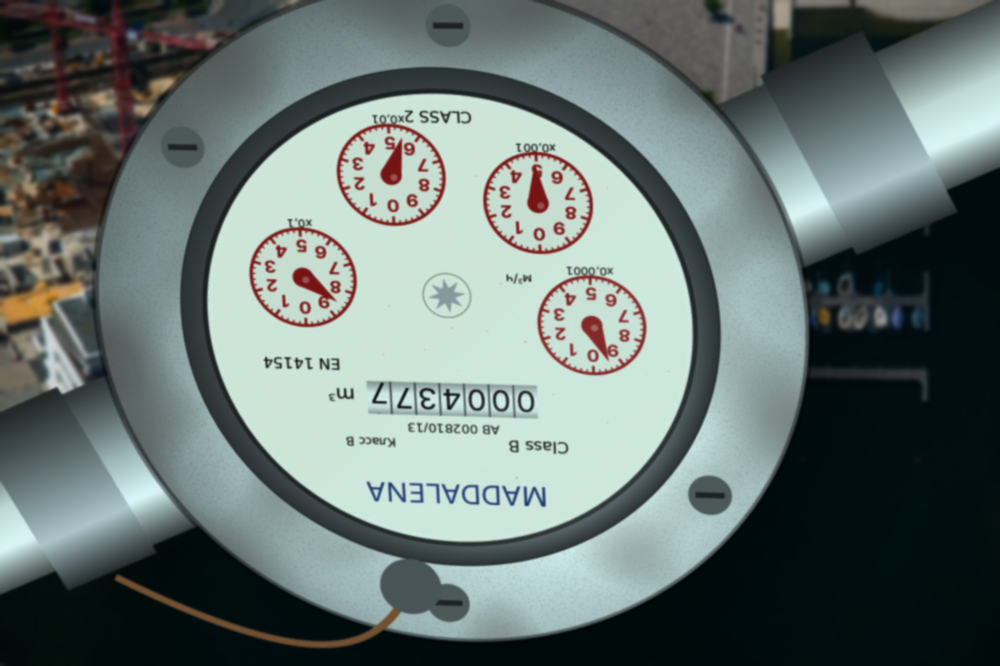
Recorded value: **4376.8549** m³
